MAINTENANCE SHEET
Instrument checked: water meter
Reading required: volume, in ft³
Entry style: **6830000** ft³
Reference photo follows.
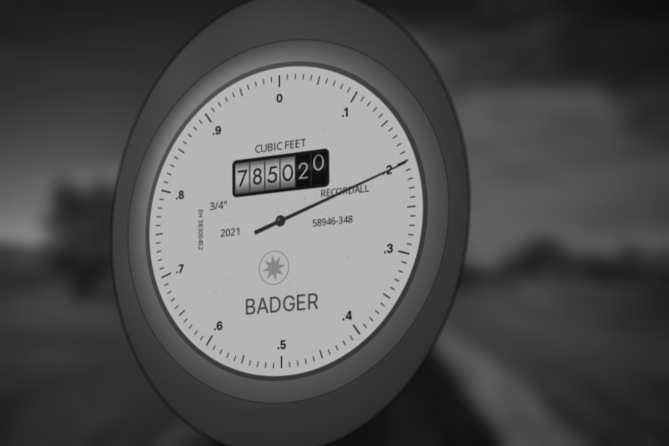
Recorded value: **785020.20** ft³
